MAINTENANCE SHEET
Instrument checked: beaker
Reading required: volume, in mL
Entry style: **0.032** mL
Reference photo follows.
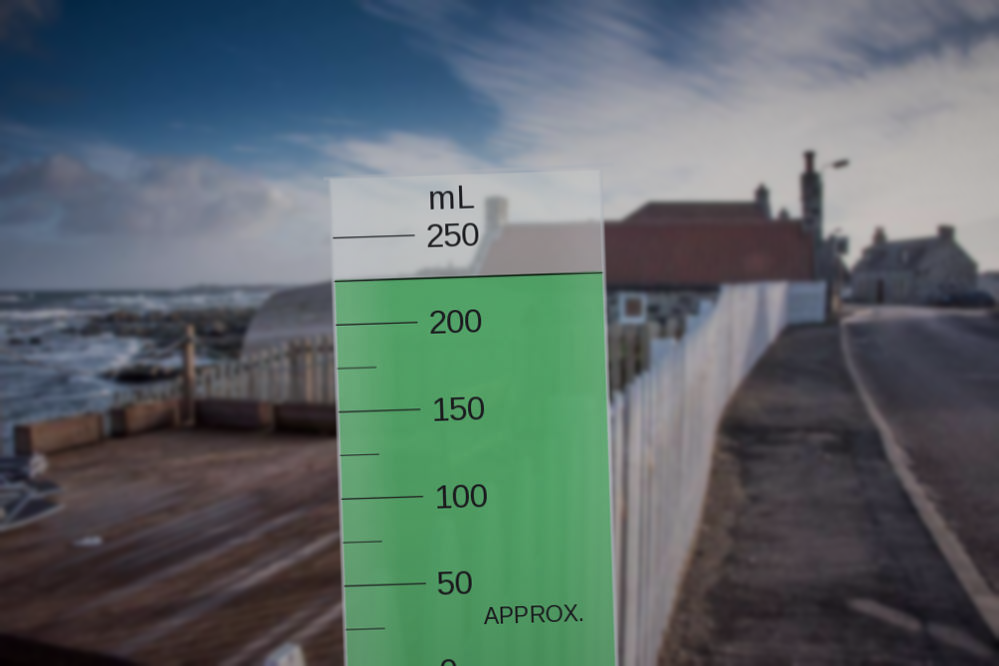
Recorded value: **225** mL
